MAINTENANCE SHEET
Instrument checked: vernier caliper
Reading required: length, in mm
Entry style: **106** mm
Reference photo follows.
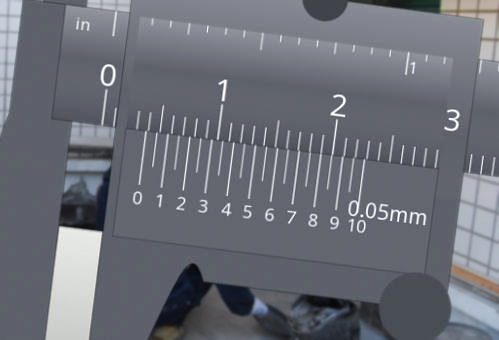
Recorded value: **3.8** mm
